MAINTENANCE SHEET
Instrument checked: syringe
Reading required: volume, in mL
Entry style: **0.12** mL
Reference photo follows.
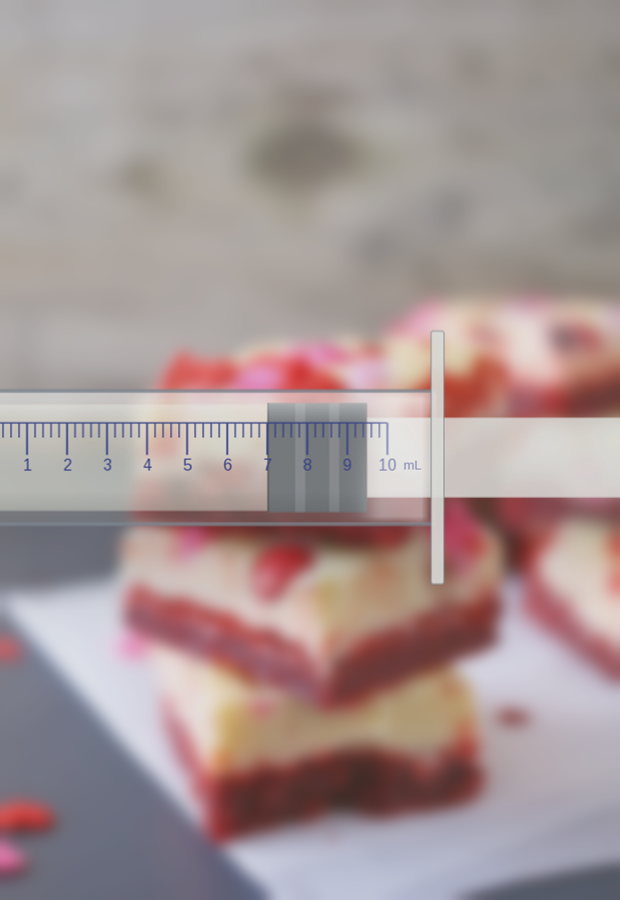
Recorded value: **7** mL
